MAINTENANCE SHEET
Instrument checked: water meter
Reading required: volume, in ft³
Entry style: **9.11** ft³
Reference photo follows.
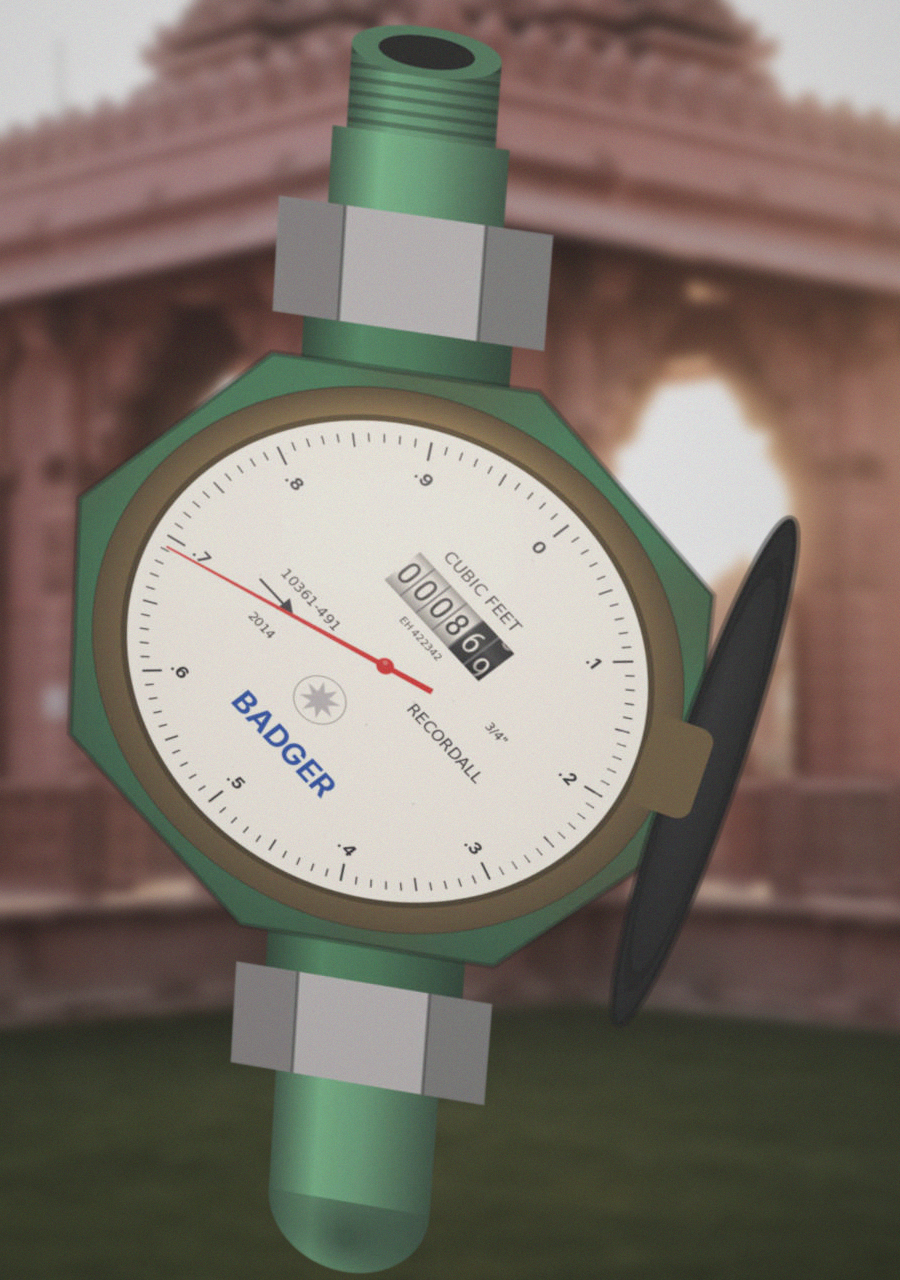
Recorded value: **868.69** ft³
